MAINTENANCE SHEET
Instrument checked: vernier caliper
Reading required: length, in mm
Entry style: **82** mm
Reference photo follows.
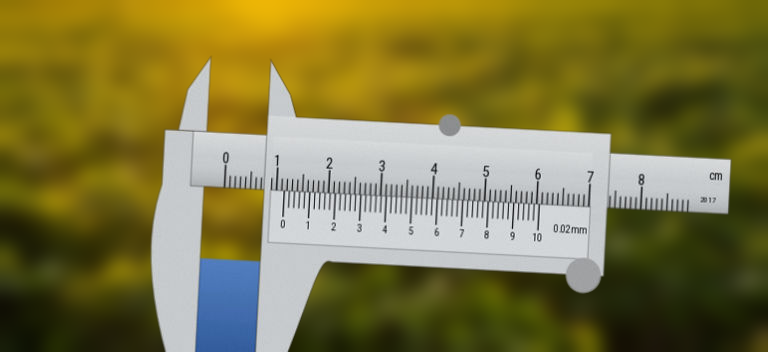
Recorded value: **11.5** mm
